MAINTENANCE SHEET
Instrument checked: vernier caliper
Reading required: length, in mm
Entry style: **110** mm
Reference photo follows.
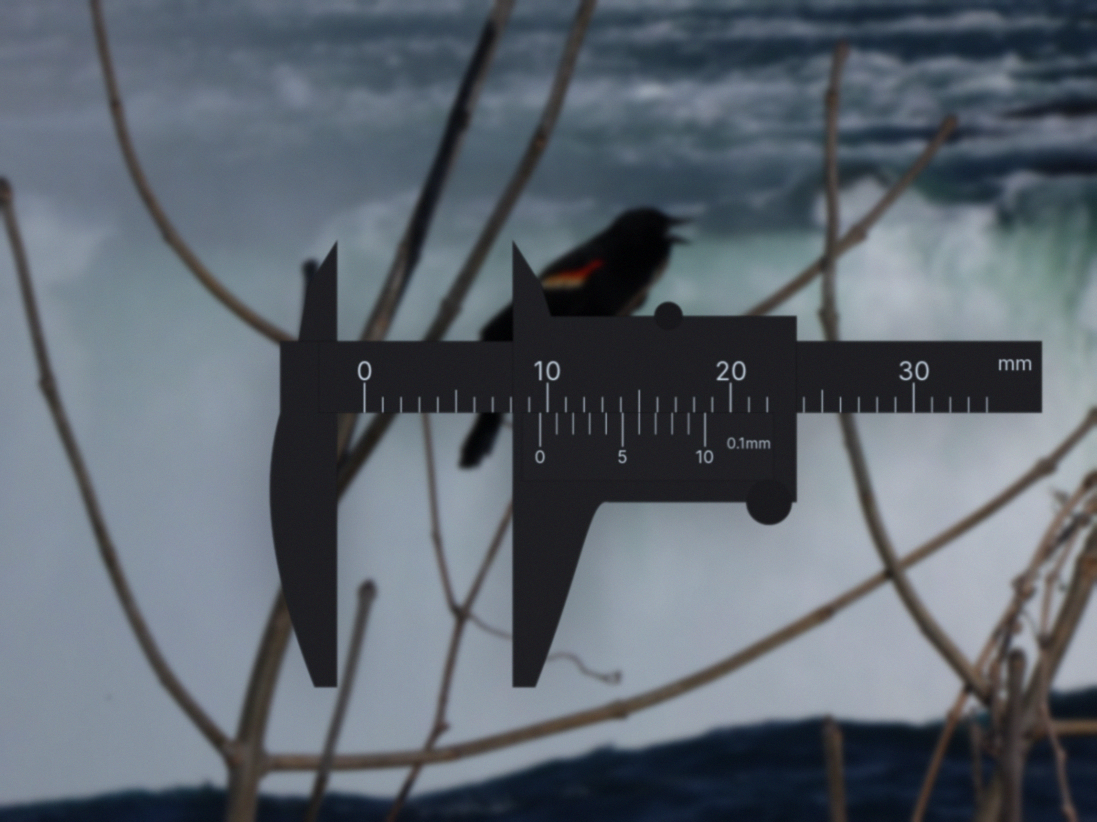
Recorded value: **9.6** mm
